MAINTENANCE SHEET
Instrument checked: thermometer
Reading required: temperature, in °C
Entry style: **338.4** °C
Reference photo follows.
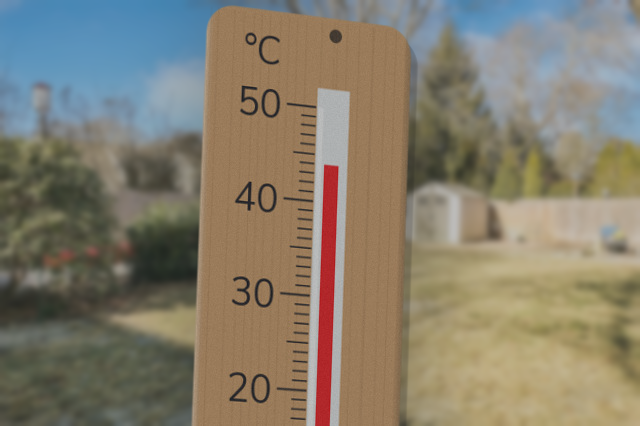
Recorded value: **44** °C
